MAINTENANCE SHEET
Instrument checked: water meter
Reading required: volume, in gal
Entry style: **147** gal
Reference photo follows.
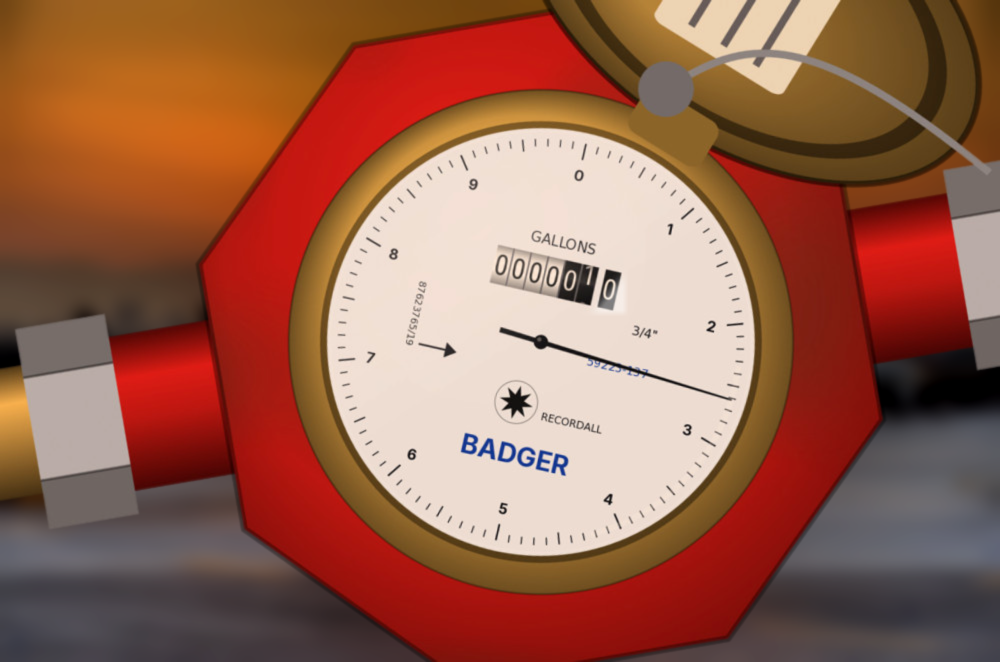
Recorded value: **12.6** gal
